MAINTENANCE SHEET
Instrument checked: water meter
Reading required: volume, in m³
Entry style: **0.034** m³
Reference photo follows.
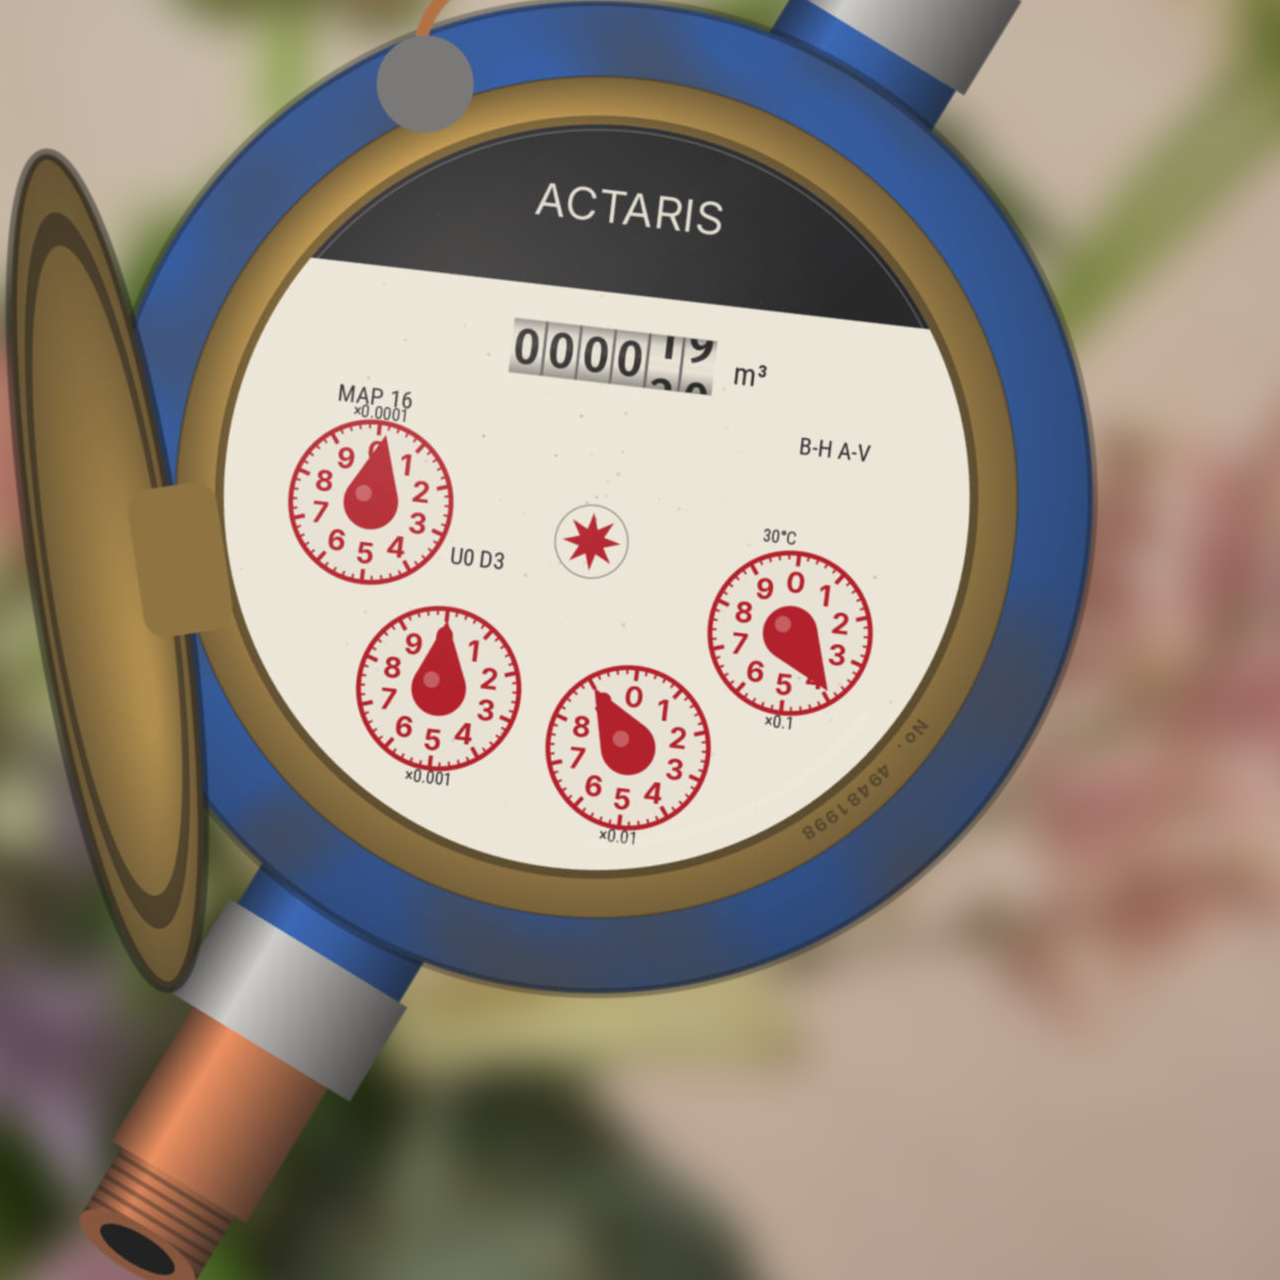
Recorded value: **19.3900** m³
